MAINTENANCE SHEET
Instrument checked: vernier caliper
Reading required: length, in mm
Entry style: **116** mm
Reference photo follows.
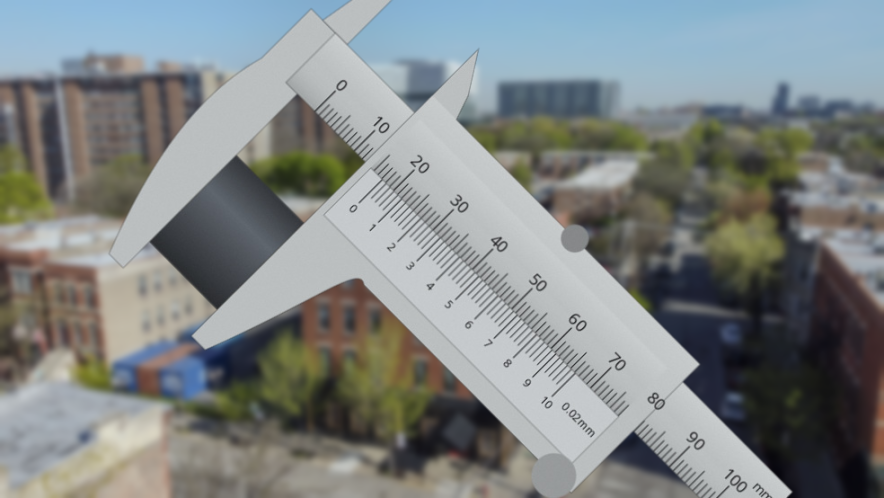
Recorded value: **17.2** mm
